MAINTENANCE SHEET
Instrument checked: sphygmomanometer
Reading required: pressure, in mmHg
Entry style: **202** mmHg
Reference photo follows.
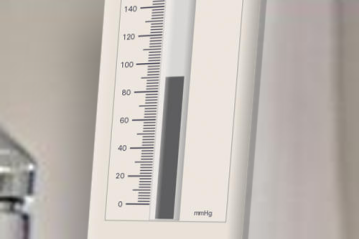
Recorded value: **90** mmHg
